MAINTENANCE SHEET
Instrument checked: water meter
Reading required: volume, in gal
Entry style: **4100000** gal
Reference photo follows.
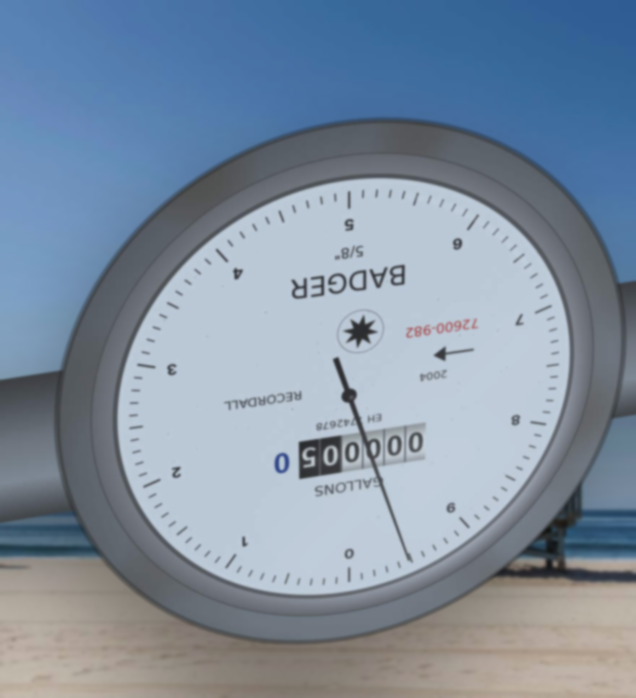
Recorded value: **49.5** gal
